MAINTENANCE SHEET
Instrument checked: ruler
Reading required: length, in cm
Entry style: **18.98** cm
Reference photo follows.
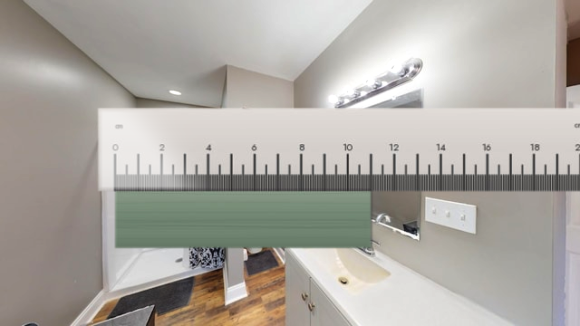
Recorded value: **11** cm
